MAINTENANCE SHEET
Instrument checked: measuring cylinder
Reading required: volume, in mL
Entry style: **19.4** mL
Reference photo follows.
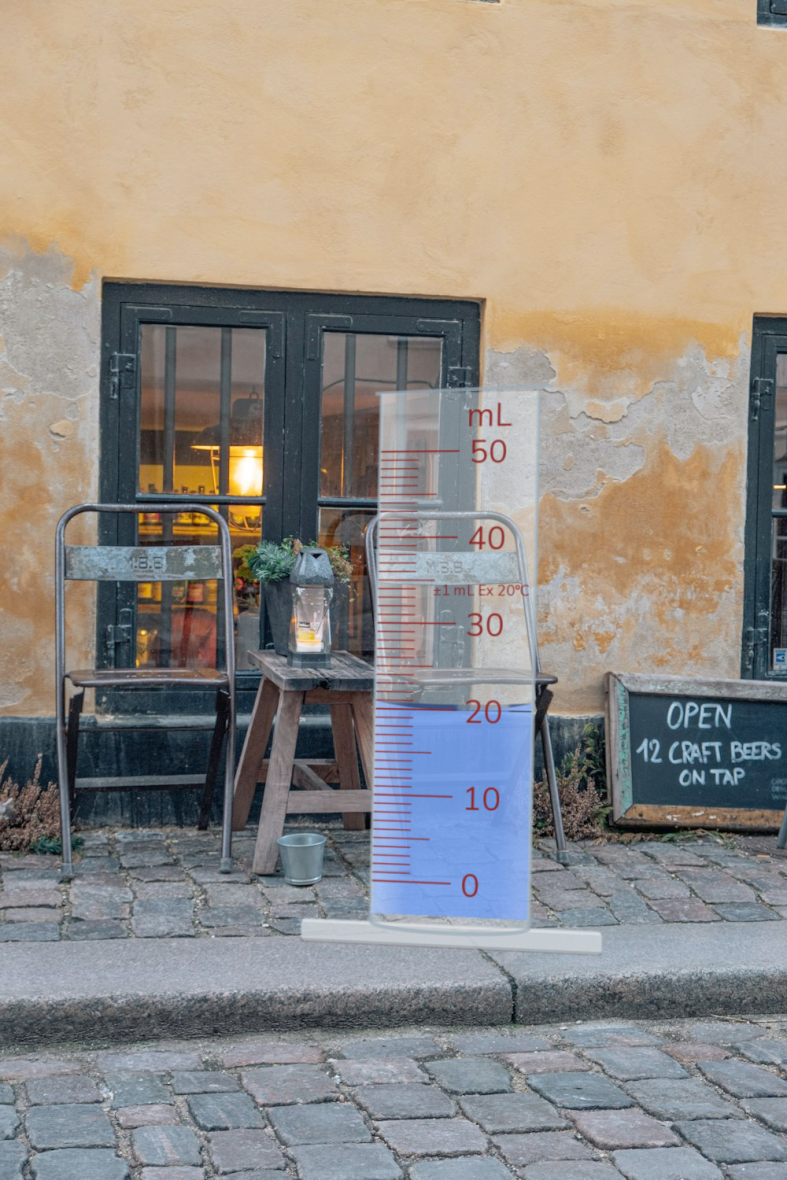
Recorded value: **20** mL
